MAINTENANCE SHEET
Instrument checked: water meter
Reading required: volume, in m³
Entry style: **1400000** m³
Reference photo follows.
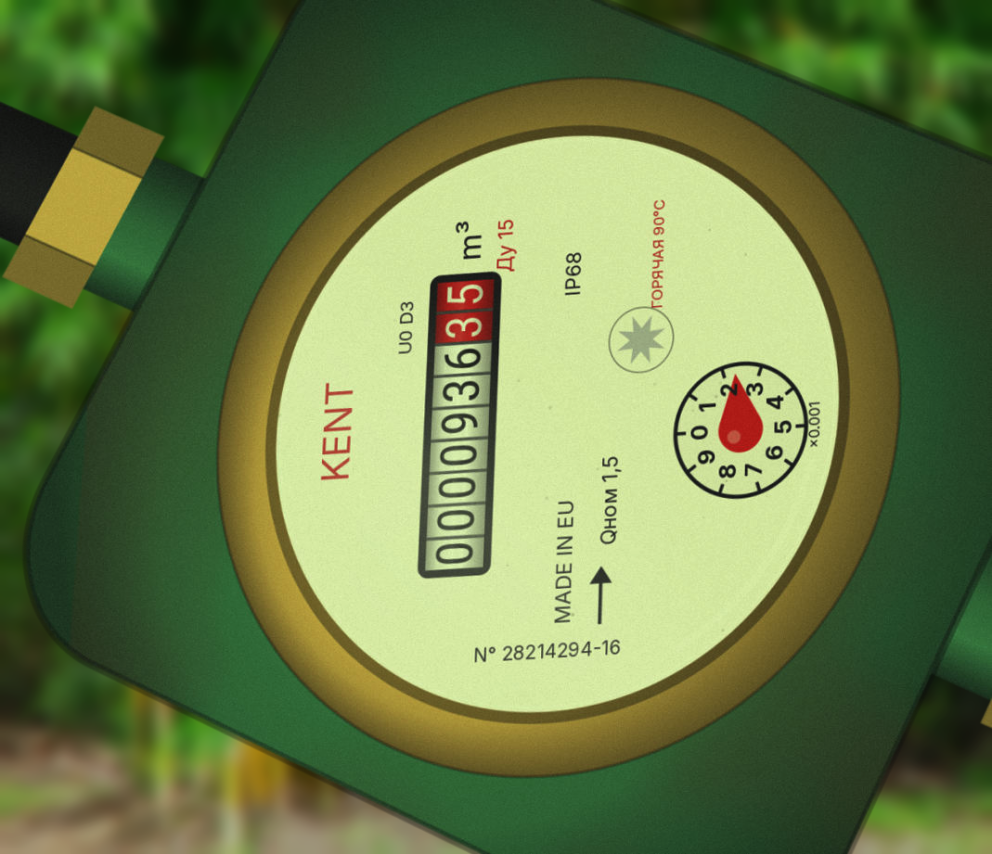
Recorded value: **936.352** m³
